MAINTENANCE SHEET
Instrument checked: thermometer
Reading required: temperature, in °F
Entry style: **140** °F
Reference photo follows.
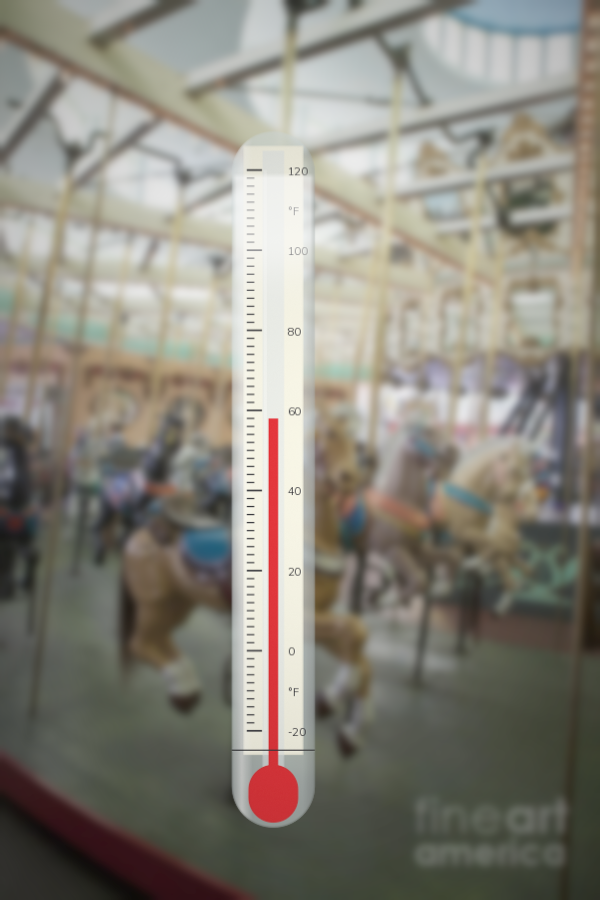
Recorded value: **58** °F
